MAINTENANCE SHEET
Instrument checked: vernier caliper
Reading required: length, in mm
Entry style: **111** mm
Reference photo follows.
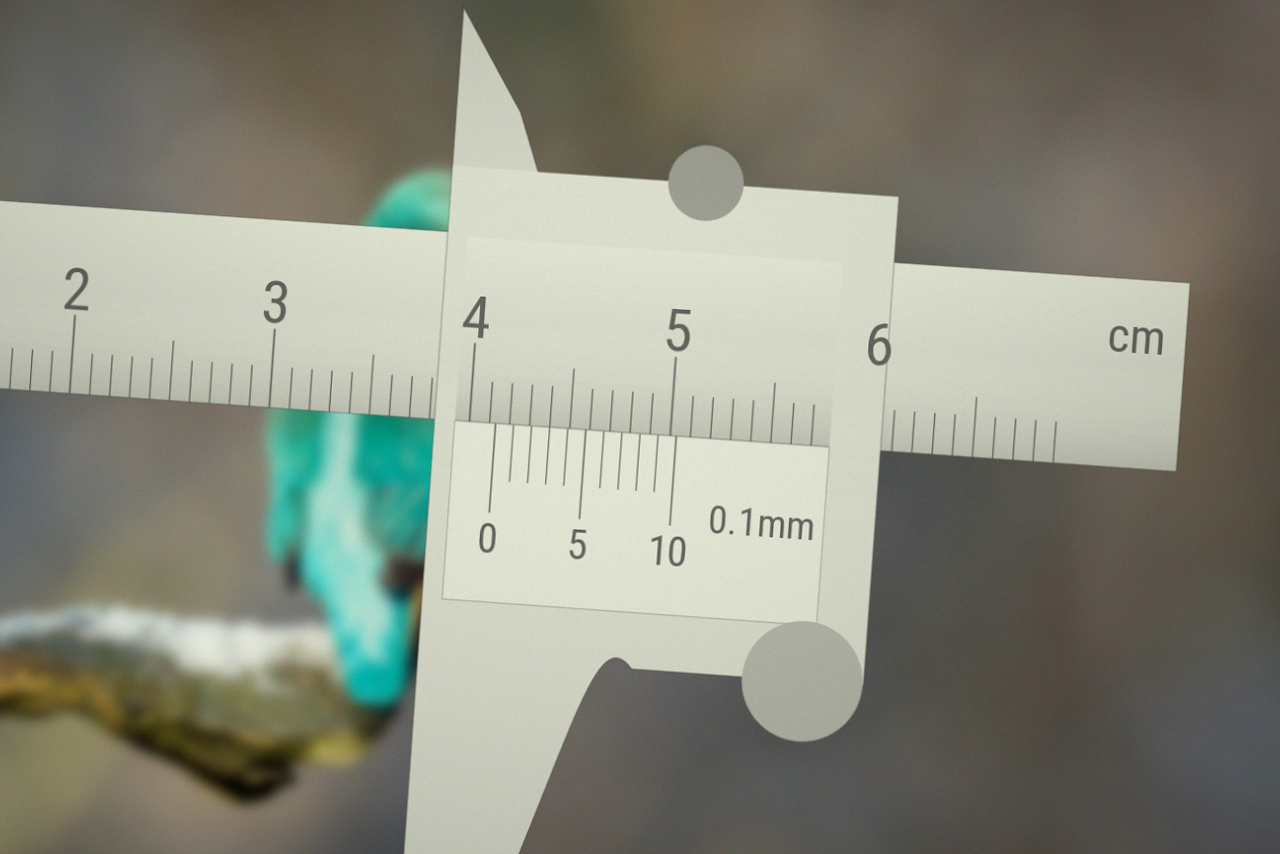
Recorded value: **41.3** mm
